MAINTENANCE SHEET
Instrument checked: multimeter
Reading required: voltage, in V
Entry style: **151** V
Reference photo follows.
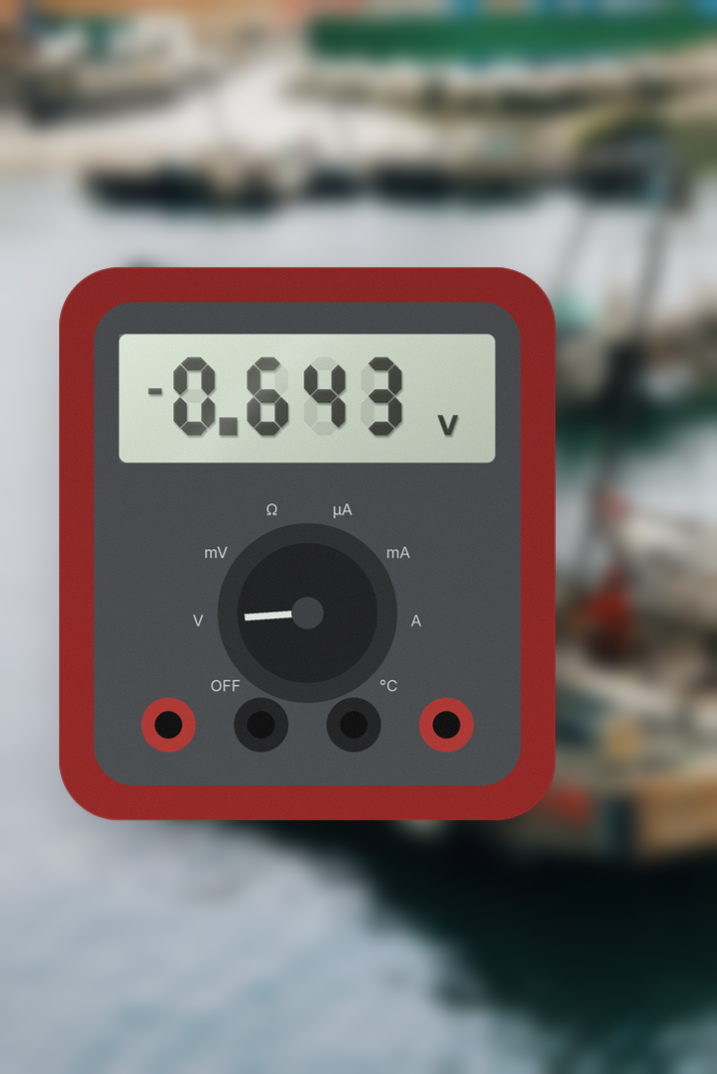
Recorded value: **-0.643** V
